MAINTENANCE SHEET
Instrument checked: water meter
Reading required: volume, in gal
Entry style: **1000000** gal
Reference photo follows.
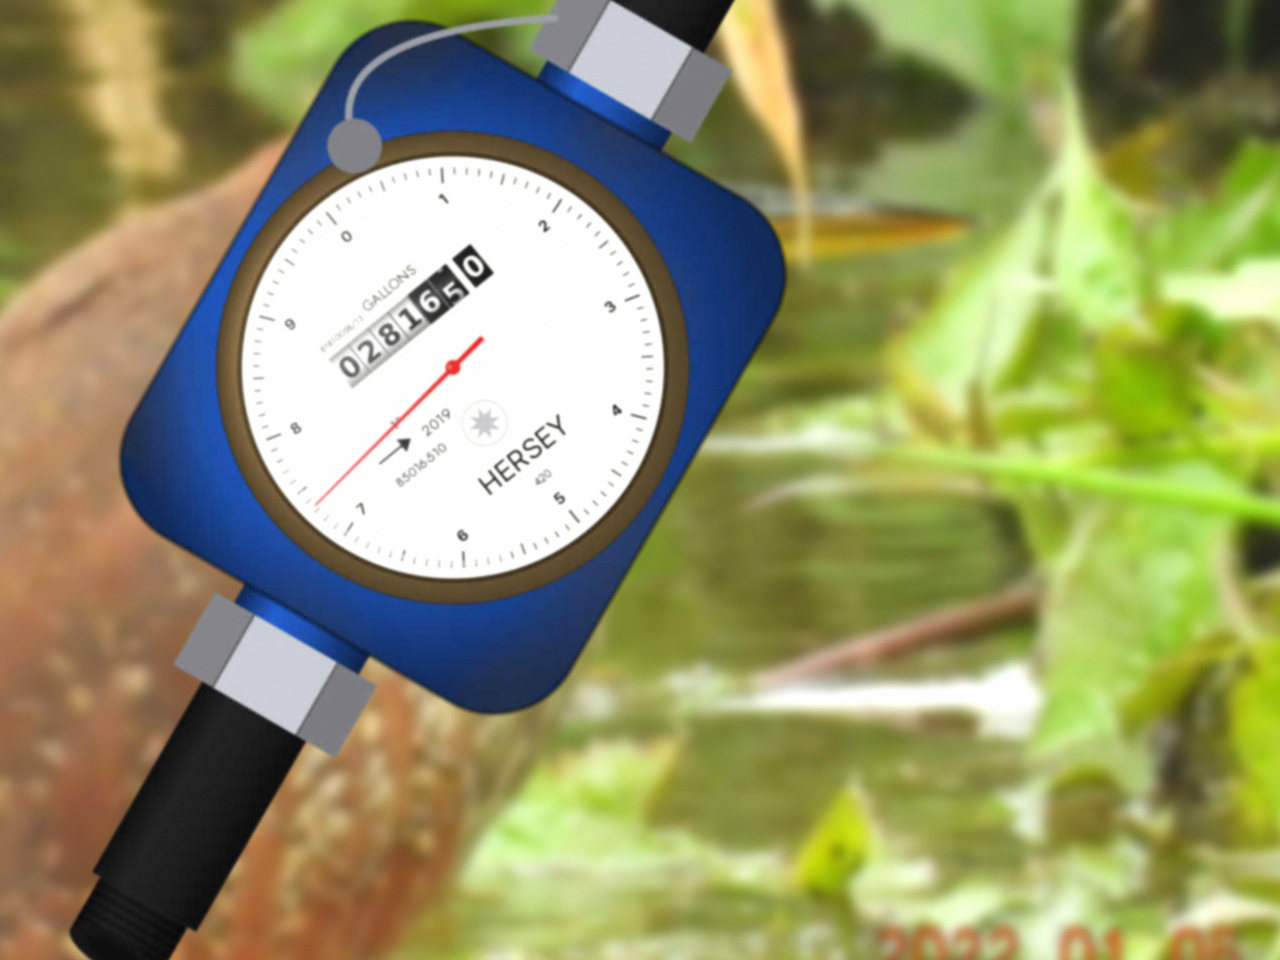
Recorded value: **281647.3** gal
